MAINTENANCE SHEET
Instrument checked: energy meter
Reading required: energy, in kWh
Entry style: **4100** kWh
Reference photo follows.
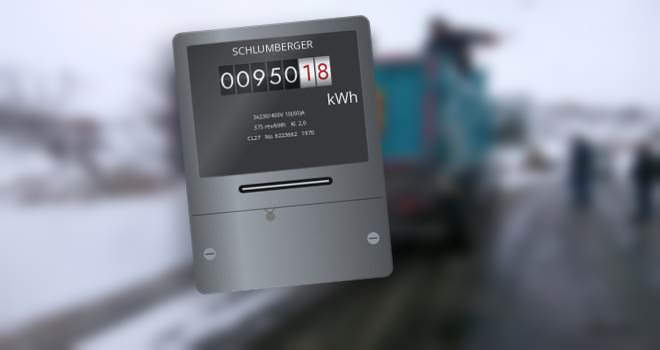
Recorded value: **950.18** kWh
